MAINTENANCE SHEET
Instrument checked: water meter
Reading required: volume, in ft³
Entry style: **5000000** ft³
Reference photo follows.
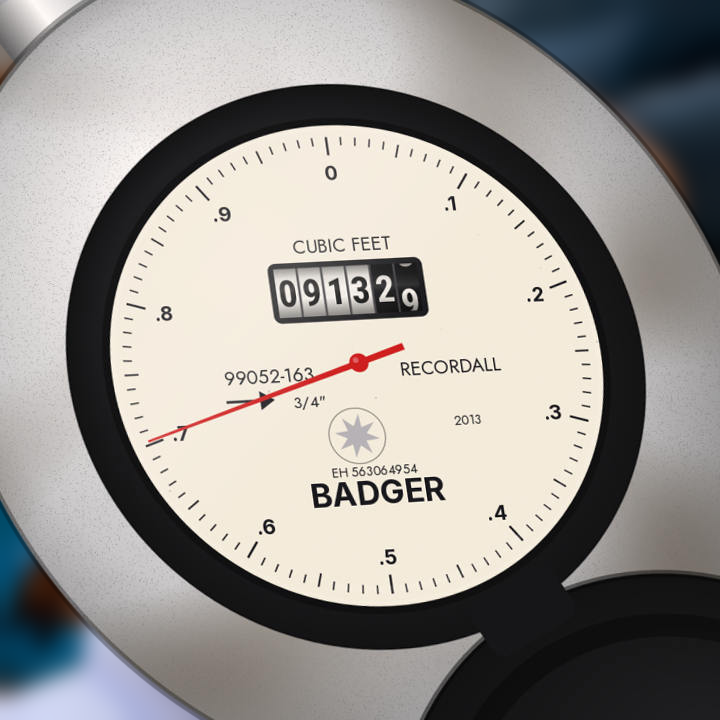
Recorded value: **91328.70** ft³
